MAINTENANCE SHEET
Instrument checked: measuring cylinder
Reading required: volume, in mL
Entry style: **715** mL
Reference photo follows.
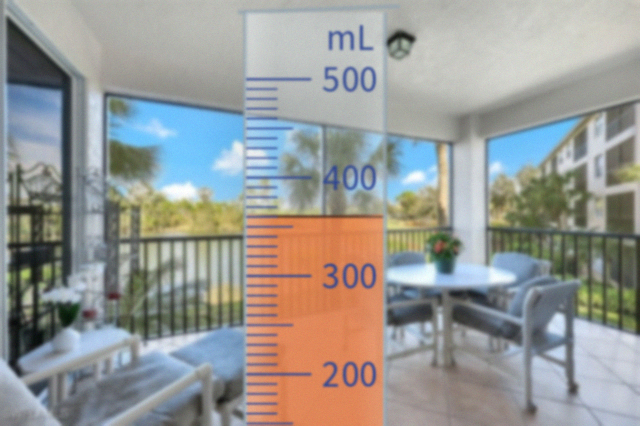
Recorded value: **360** mL
